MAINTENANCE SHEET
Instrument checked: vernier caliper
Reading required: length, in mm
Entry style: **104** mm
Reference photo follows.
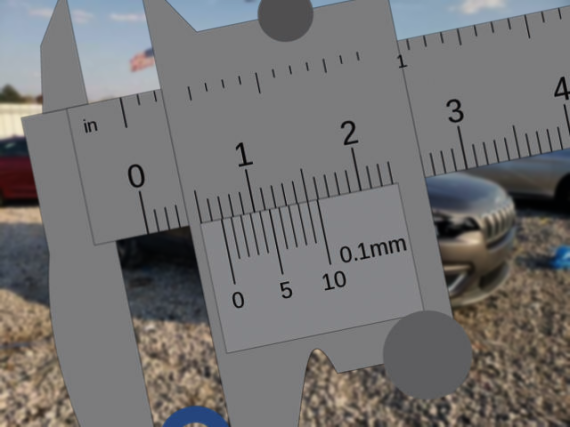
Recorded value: **6.9** mm
